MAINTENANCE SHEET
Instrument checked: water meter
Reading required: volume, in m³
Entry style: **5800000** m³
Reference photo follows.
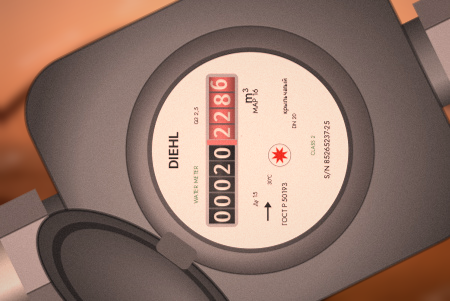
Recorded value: **20.2286** m³
